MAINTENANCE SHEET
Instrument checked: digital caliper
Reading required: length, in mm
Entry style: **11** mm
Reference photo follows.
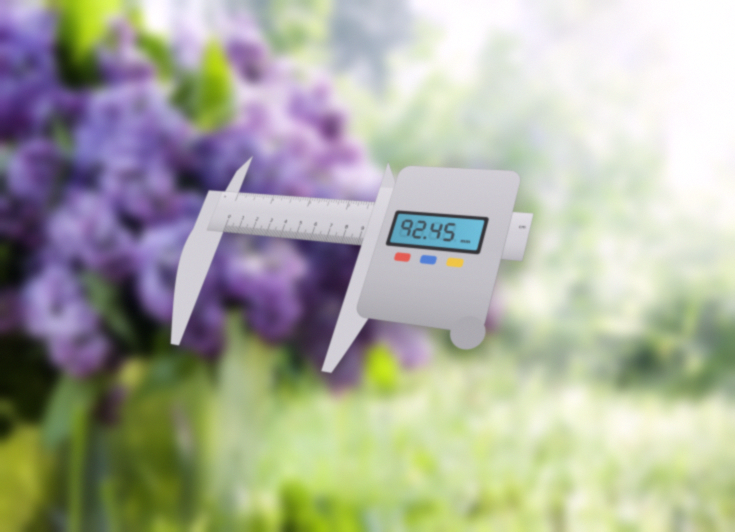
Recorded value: **92.45** mm
